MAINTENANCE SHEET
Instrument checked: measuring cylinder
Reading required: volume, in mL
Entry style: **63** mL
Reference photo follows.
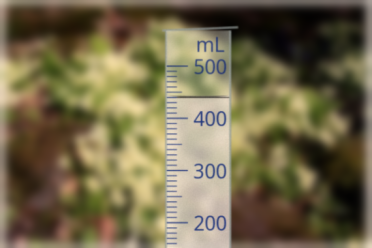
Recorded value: **440** mL
